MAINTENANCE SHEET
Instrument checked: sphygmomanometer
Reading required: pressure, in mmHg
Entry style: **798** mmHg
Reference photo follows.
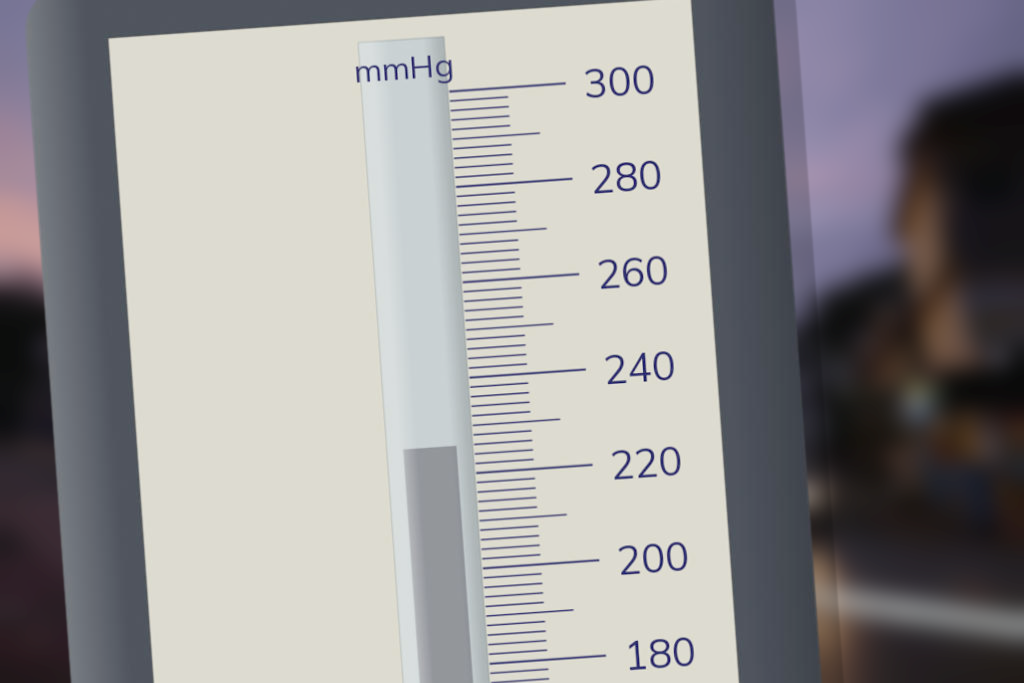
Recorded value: **226** mmHg
